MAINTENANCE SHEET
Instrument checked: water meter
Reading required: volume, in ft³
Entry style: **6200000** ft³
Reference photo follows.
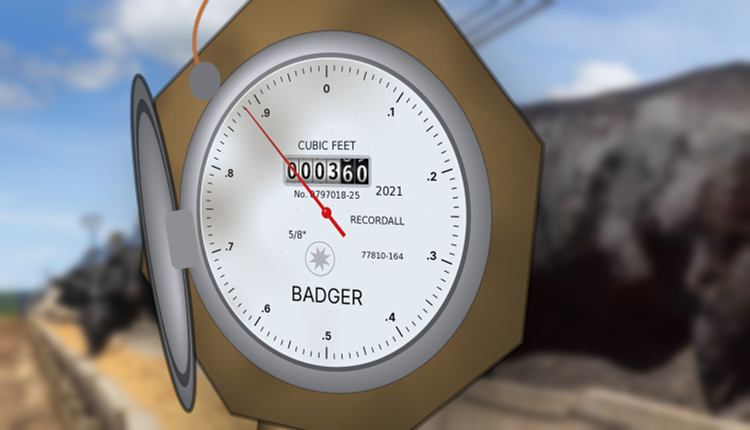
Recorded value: **359.88** ft³
